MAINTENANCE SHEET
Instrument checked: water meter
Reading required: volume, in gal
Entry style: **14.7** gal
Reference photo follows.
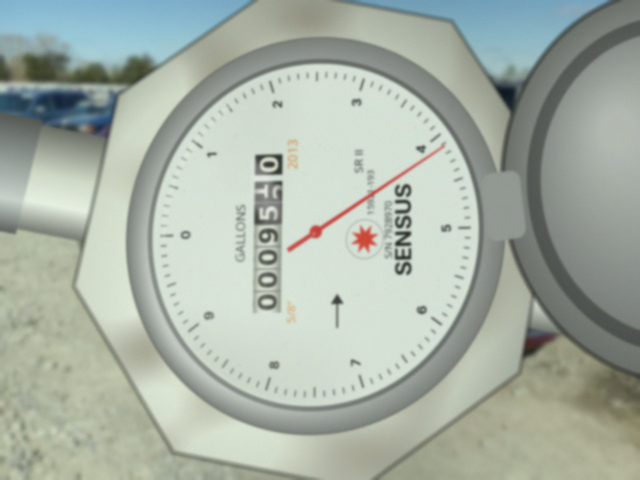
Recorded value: **9514.1** gal
